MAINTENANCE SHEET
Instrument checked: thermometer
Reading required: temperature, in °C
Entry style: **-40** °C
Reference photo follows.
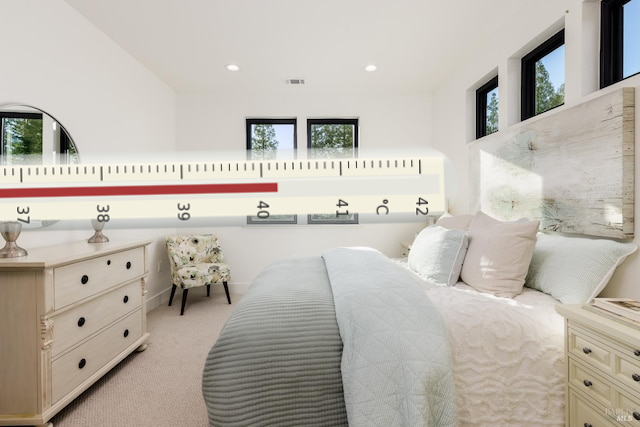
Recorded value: **40.2** °C
